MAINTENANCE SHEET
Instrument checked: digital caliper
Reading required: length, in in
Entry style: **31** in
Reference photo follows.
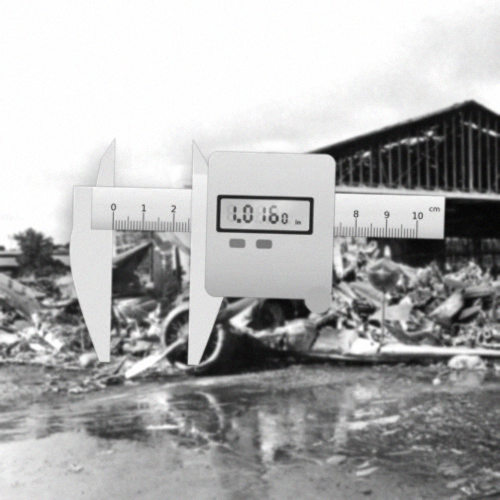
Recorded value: **1.0160** in
